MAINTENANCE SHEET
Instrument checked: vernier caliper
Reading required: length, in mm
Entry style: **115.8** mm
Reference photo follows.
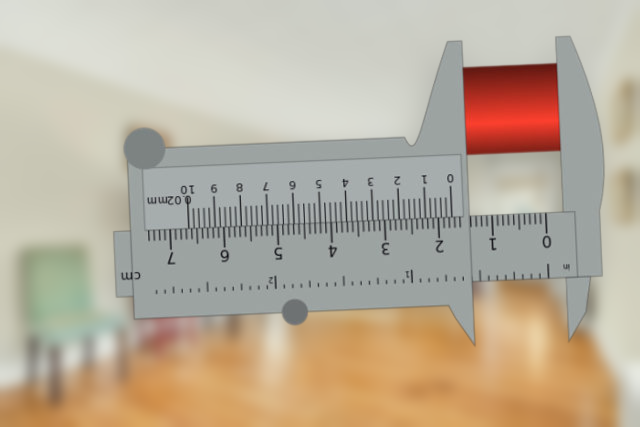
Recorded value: **17.5** mm
